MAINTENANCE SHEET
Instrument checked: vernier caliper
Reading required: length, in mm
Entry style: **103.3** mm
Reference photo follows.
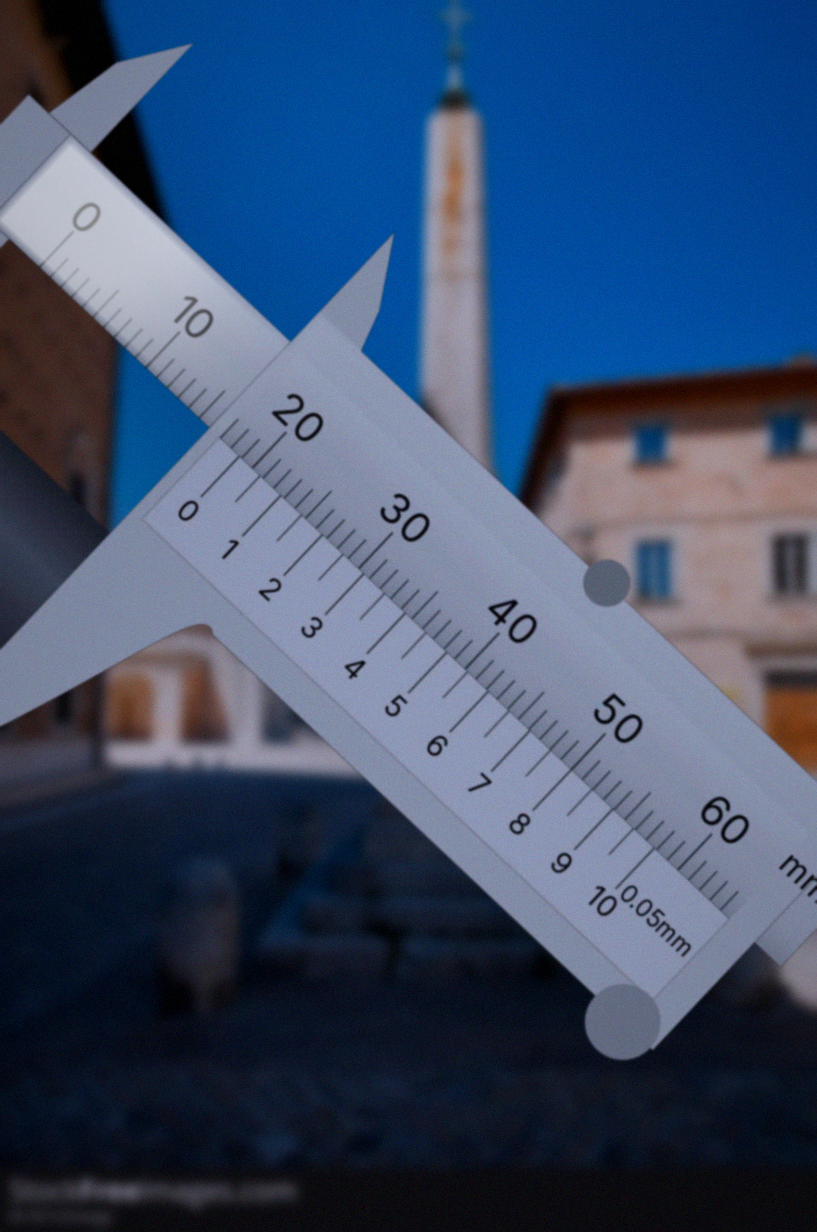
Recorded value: **18.8** mm
